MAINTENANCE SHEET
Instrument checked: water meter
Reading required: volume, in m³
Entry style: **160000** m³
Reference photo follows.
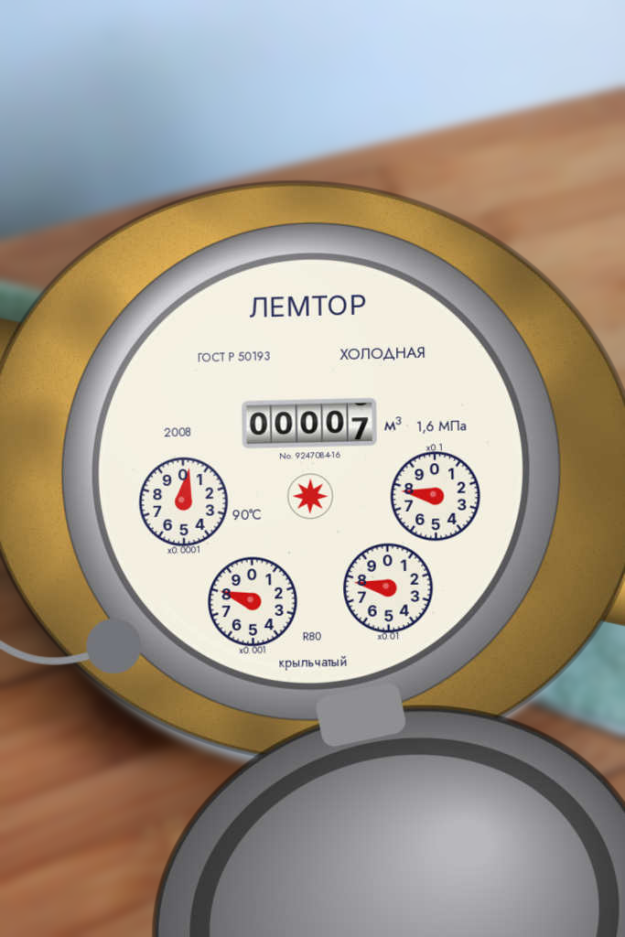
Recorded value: **6.7780** m³
